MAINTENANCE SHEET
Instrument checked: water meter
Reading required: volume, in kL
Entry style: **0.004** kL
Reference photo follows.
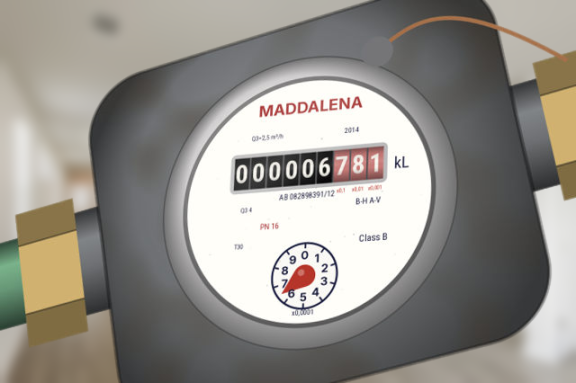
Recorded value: **6.7816** kL
